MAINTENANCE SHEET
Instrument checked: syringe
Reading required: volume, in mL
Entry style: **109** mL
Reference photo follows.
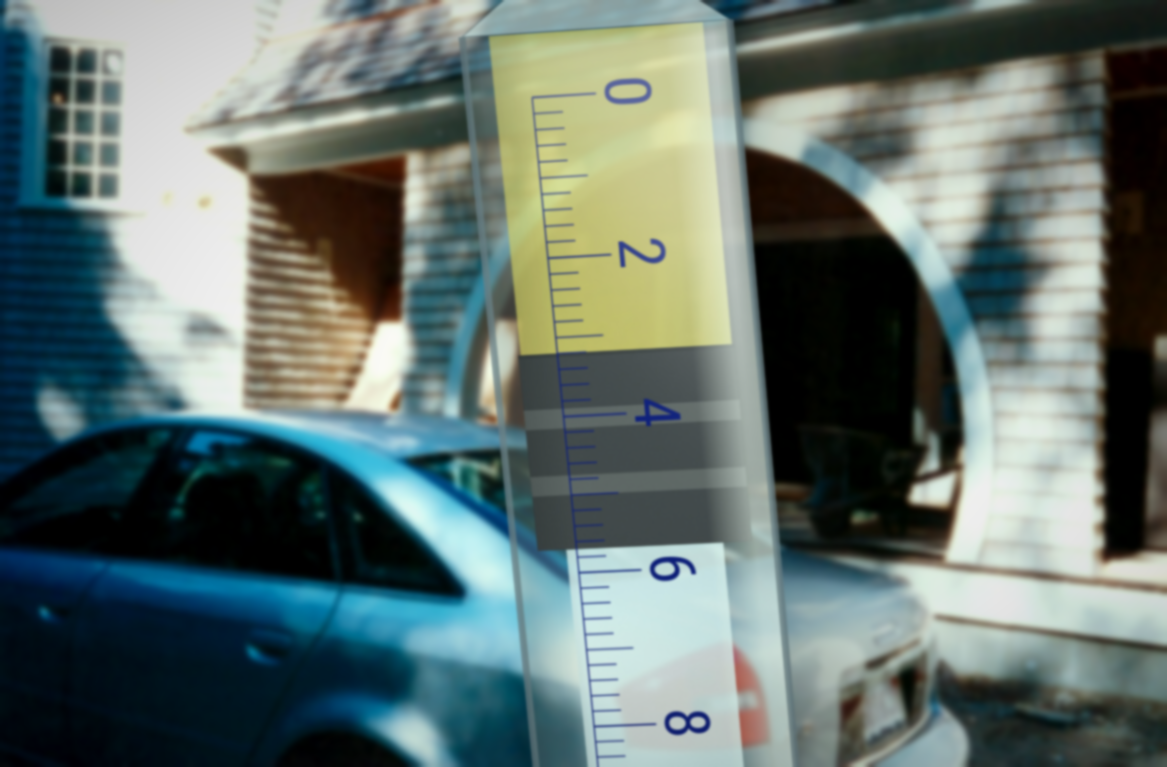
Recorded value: **3.2** mL
